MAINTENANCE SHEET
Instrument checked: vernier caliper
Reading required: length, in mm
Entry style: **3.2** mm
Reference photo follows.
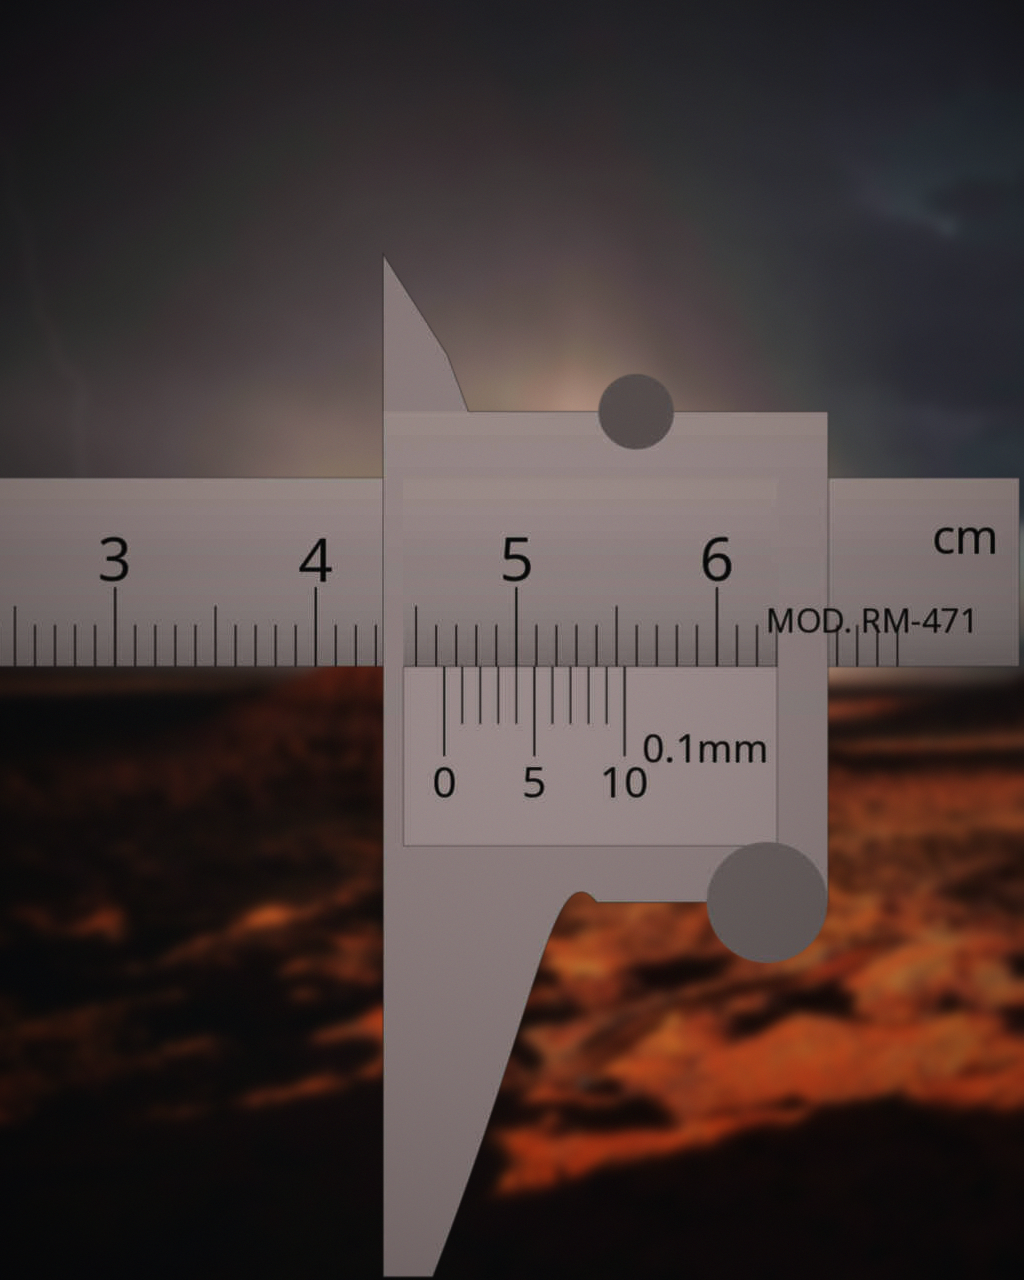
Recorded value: **46.4** mm
